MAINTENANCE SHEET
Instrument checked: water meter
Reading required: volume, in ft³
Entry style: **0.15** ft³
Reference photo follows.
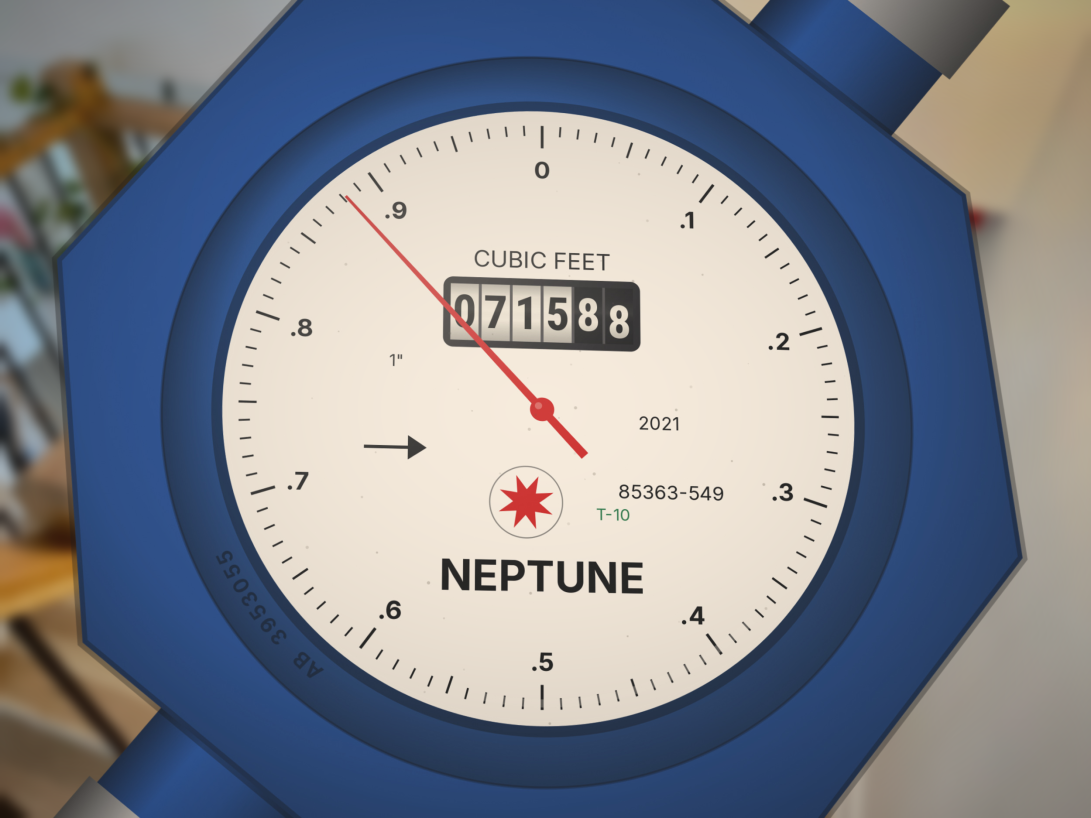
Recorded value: **71587.88** ft³
